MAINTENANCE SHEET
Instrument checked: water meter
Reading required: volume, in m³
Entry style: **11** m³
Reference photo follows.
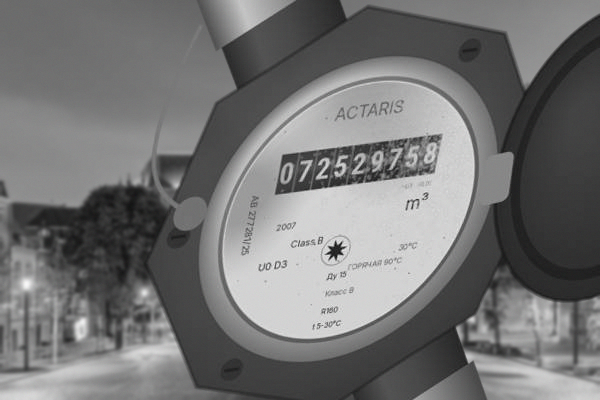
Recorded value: **725297.58** m³
